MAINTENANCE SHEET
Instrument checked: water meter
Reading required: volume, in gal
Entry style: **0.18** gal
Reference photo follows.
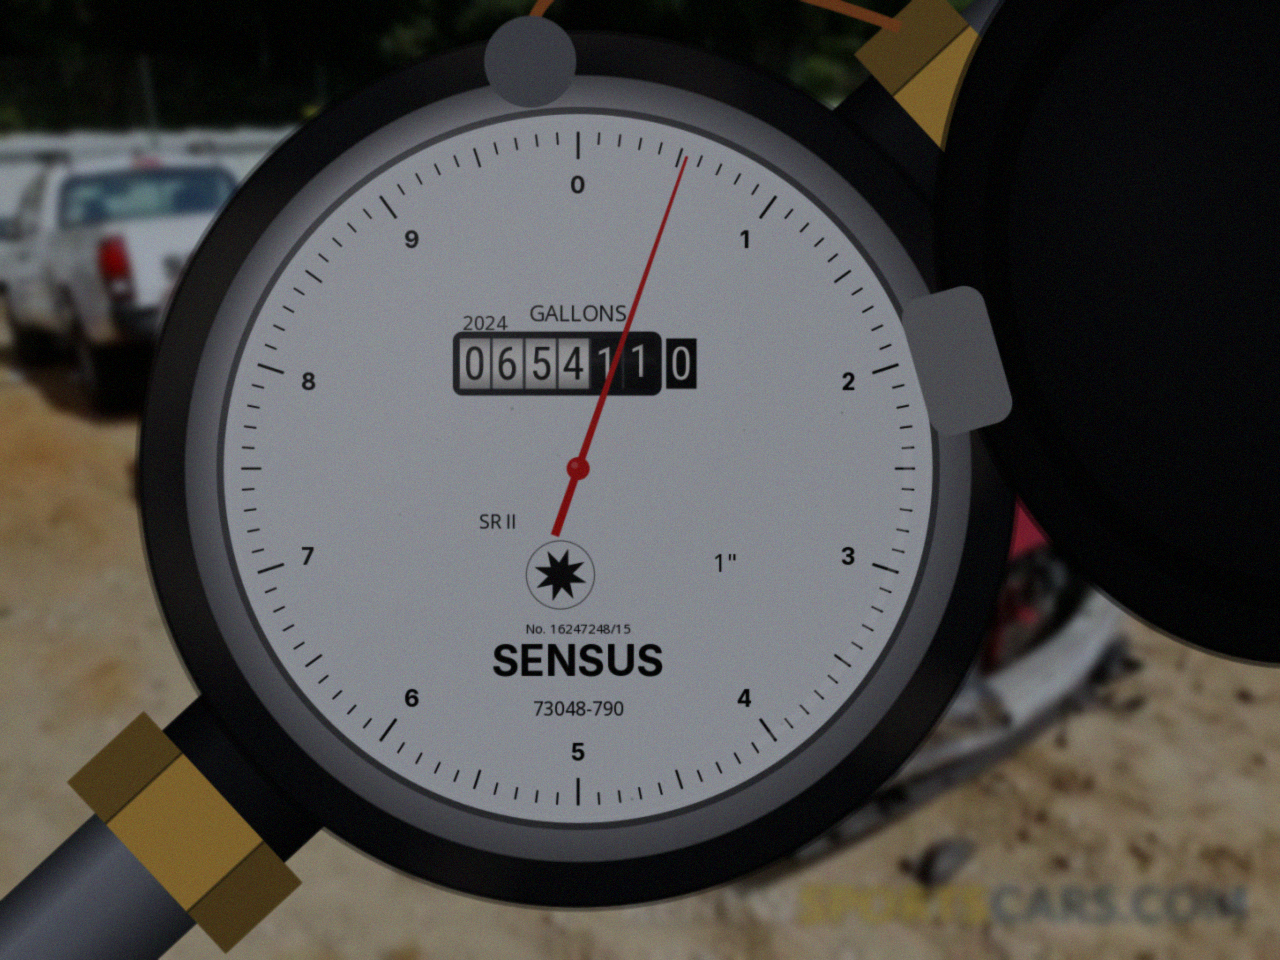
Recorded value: **654110.5** gal
